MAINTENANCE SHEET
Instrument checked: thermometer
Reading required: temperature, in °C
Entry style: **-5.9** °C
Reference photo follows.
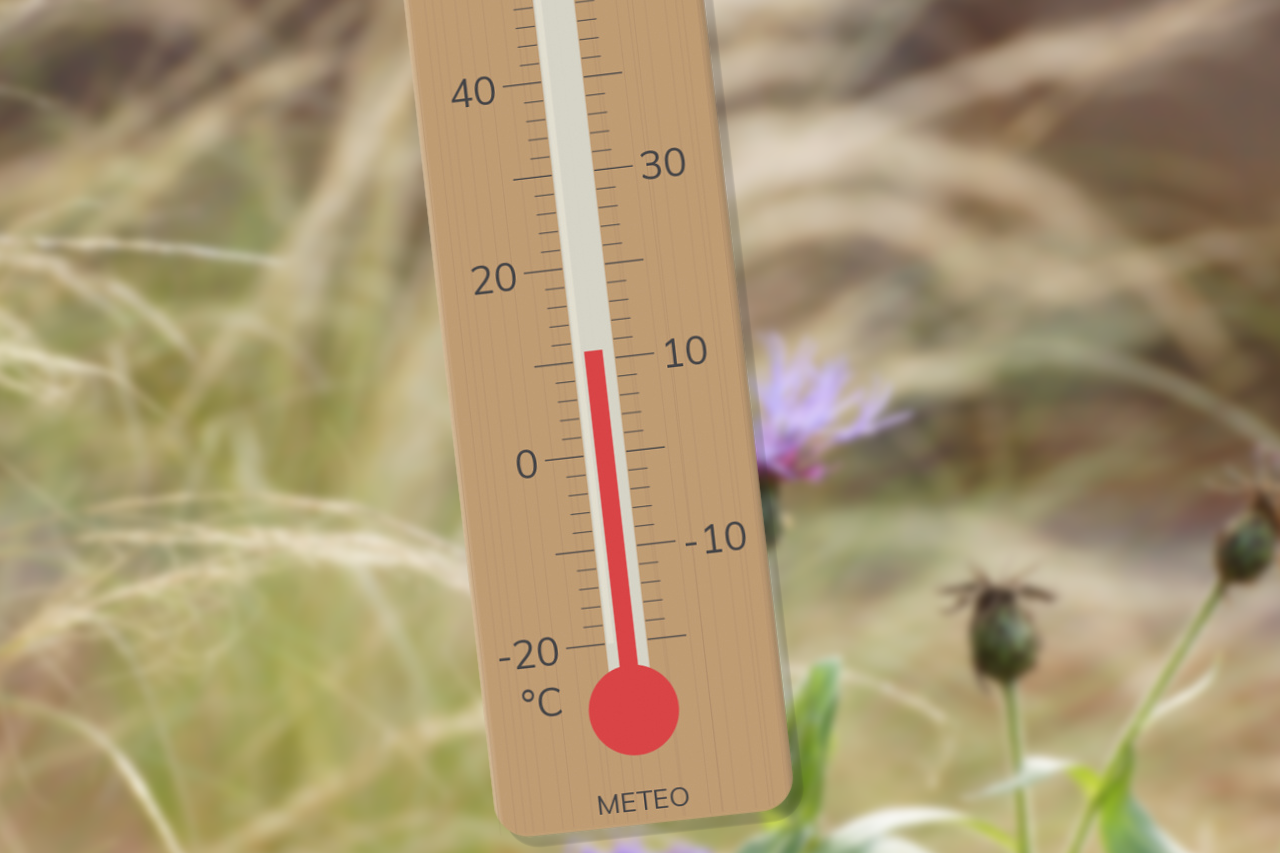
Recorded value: **11** °C
